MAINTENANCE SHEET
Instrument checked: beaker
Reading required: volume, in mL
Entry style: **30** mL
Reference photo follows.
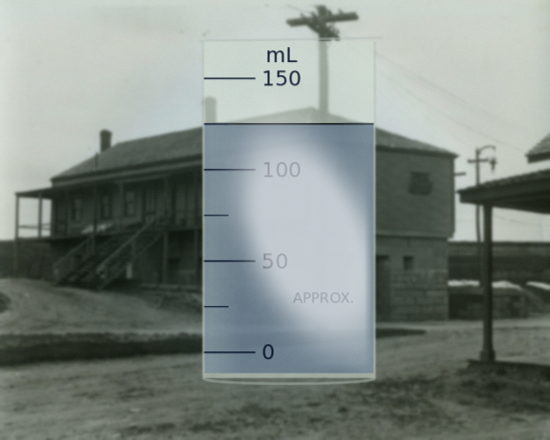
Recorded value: **125** mL
